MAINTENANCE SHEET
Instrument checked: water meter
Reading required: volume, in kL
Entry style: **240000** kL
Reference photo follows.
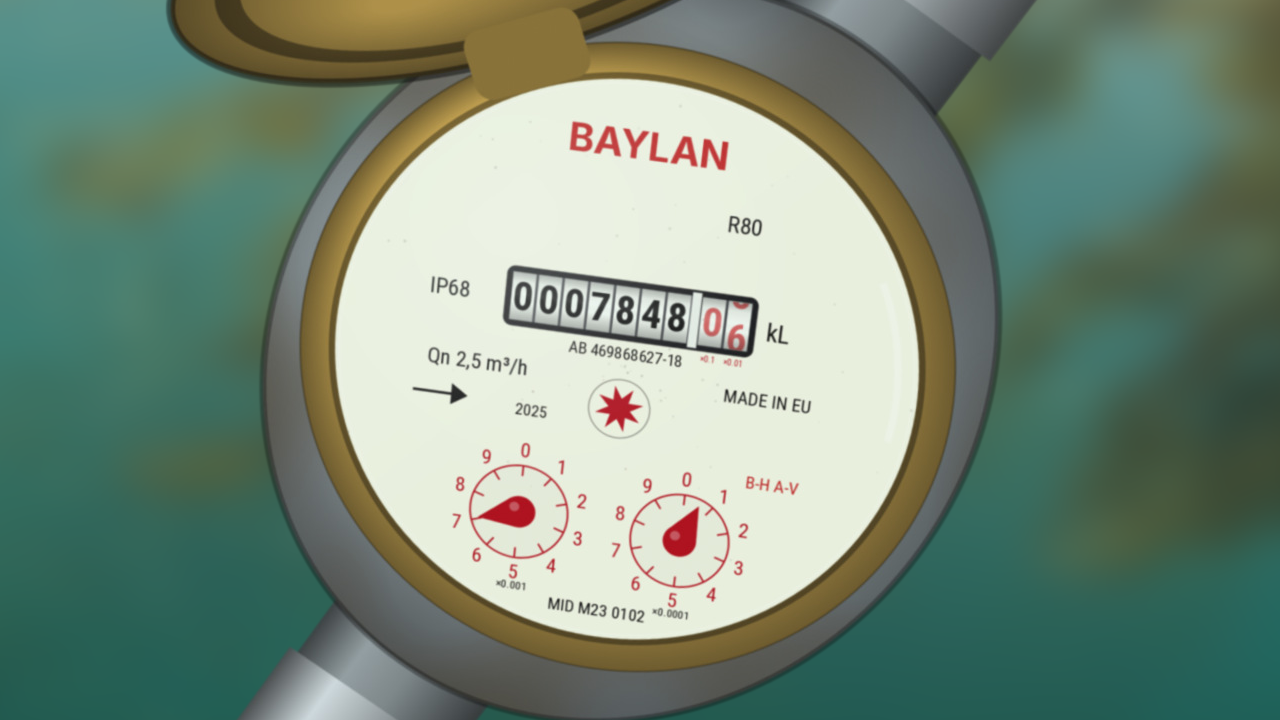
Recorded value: **7848.0570** kL
